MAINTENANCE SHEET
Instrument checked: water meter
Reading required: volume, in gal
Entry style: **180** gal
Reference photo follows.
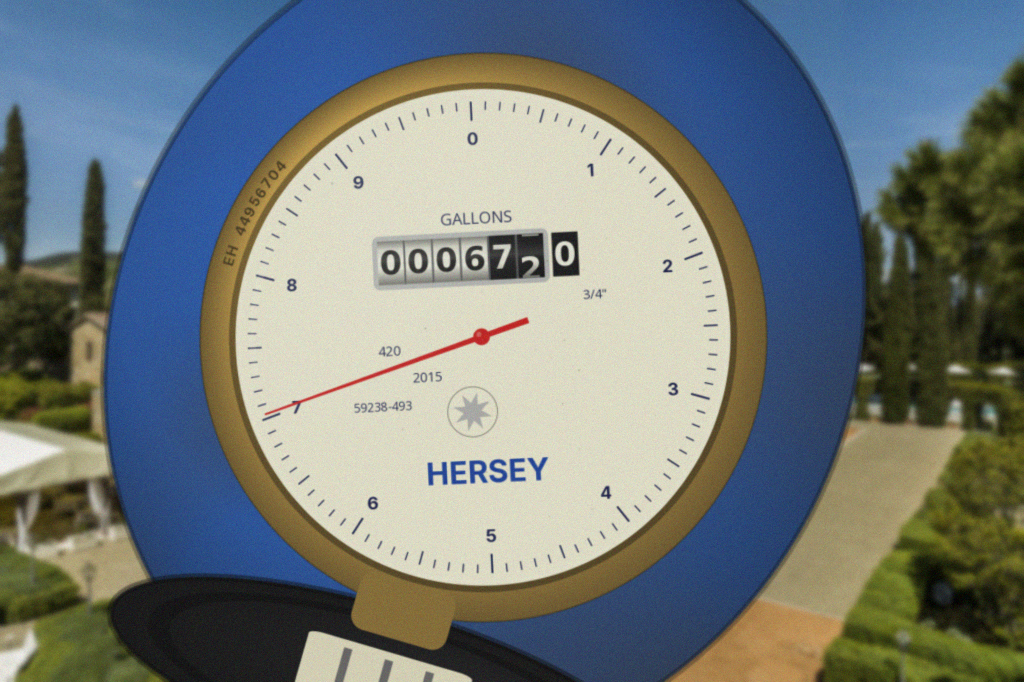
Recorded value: **6717.0** gal
